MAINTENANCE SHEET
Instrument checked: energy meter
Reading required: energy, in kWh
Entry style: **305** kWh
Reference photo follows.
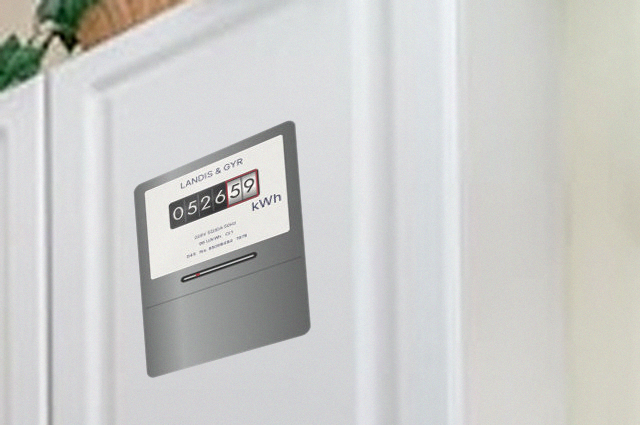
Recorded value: **526.59** kWh
